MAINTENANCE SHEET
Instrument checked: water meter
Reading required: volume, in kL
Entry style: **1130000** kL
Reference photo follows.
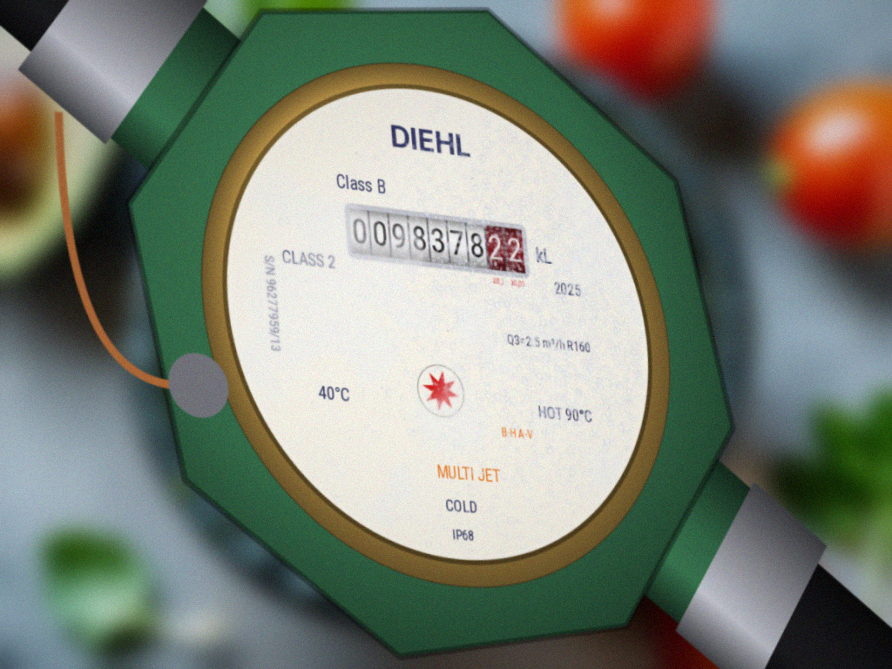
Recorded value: **98378.22** kL
